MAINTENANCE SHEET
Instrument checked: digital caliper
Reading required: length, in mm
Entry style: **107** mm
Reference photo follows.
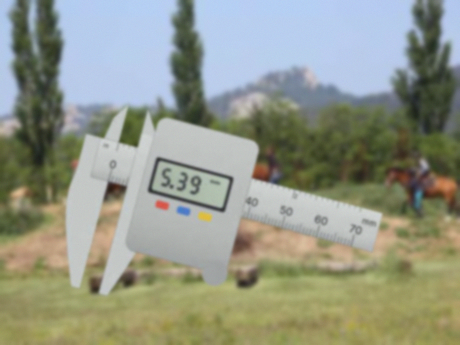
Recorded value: **5.39** mm
